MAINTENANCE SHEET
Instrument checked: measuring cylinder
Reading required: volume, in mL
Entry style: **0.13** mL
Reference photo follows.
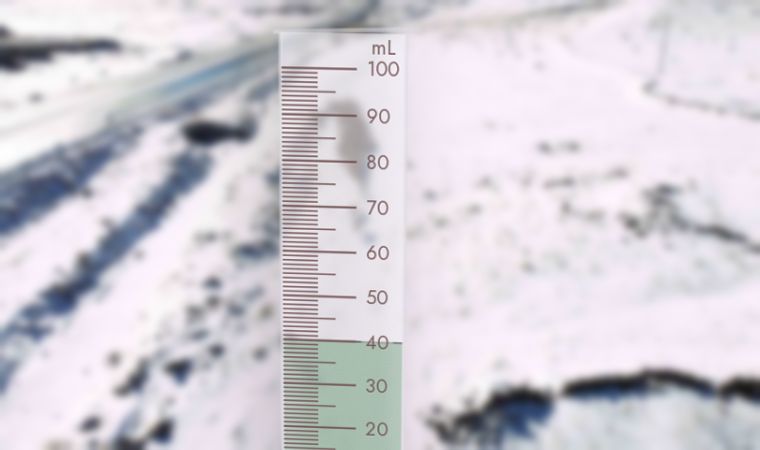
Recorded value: **40** mL
